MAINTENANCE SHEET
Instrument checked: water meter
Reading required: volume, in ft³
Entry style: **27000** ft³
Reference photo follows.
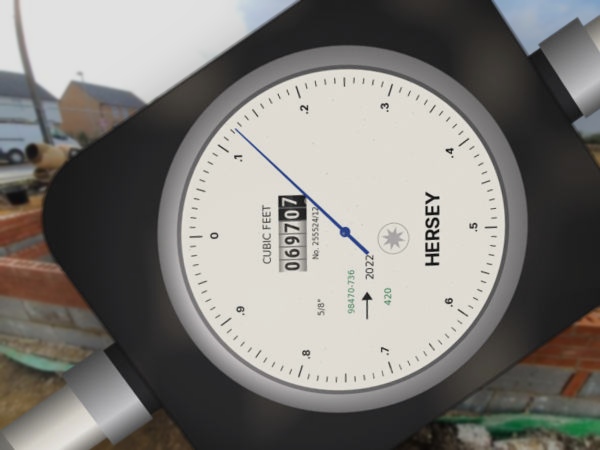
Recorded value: **69707.12** ft³
